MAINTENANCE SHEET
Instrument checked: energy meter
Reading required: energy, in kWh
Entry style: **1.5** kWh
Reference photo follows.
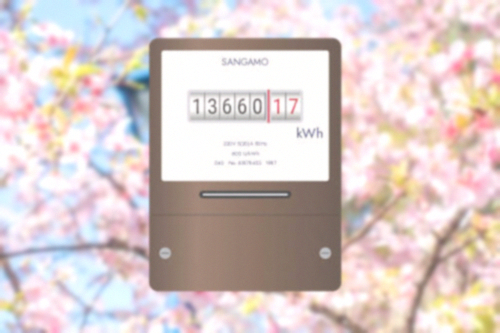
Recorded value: **13660.17** kWh
